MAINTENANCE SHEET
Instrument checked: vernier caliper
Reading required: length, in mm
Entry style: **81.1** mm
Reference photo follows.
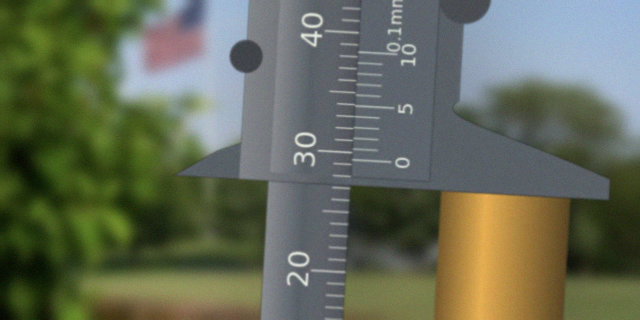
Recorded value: **29.4** mm
